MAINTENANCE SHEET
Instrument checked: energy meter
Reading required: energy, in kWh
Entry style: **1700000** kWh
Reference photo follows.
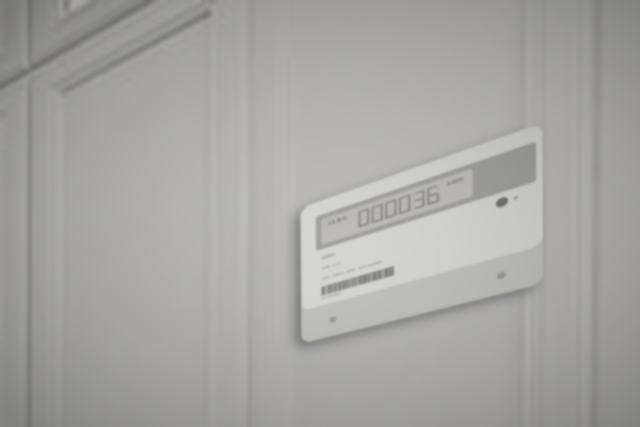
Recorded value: **36** kWh
